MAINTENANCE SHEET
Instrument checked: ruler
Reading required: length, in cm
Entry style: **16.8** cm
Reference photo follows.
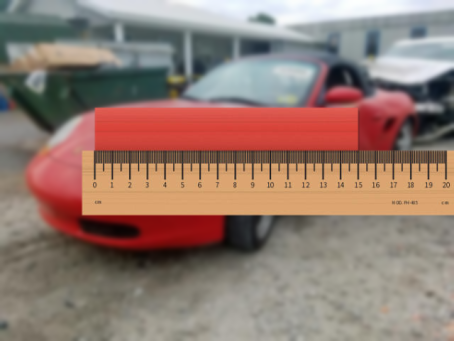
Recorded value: **15** cm
